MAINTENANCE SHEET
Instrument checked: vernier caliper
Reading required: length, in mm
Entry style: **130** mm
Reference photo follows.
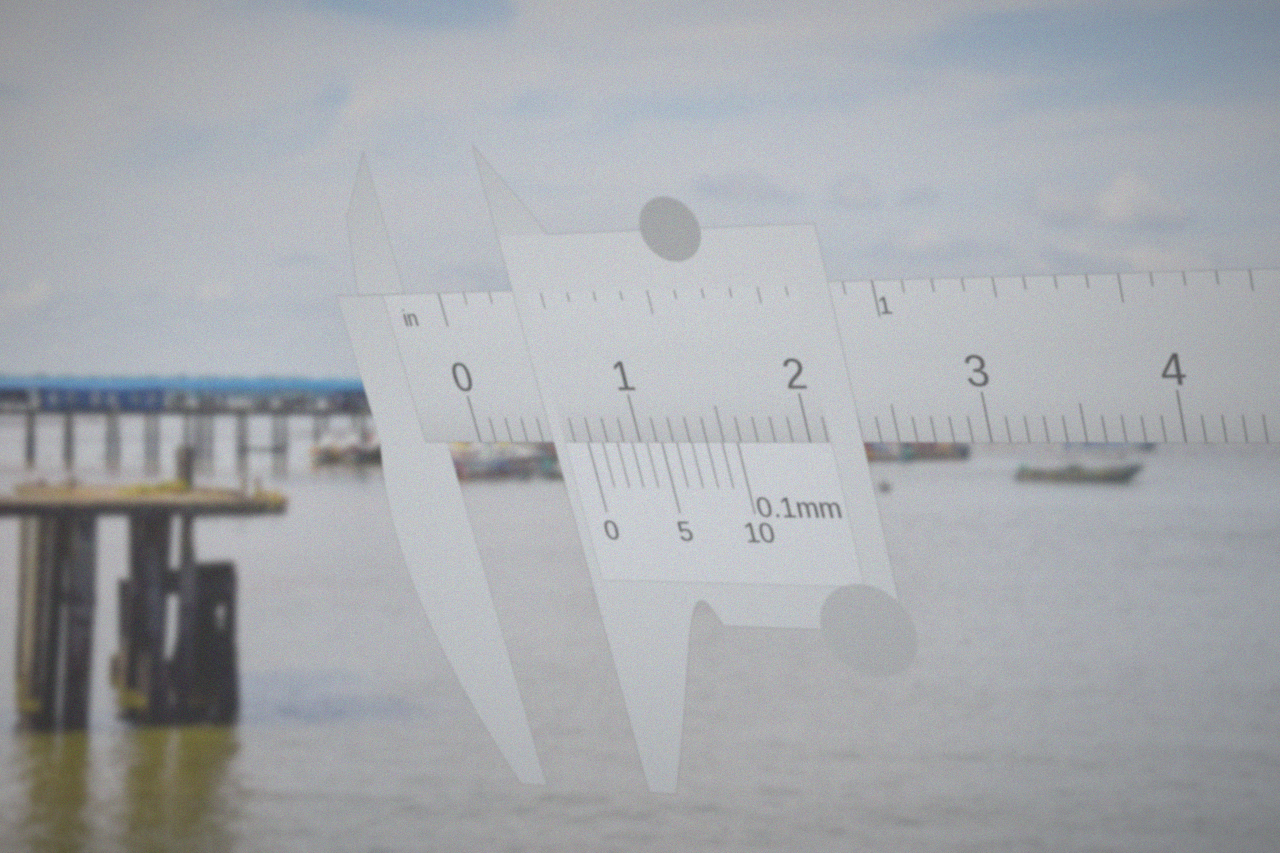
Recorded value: **6.8** mm
